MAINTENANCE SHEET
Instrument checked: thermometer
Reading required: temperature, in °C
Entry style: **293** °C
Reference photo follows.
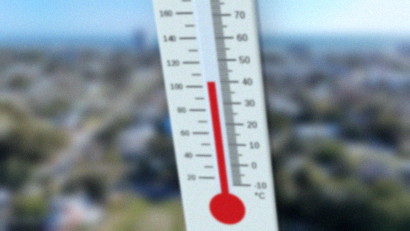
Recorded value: **40** °C
